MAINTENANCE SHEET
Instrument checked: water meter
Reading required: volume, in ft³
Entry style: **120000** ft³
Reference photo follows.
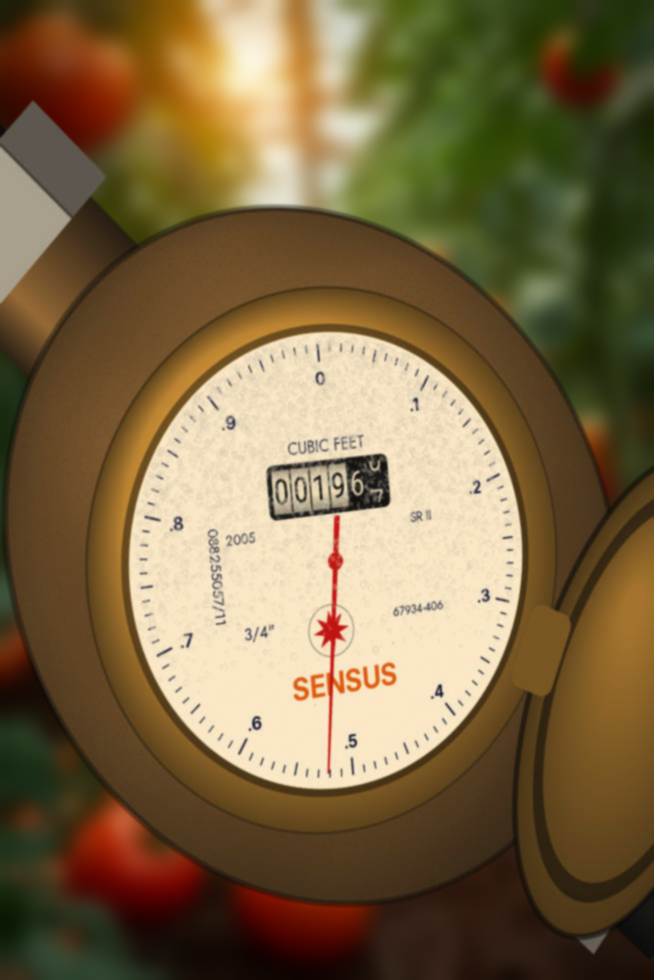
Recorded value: **1966.52** ft³
